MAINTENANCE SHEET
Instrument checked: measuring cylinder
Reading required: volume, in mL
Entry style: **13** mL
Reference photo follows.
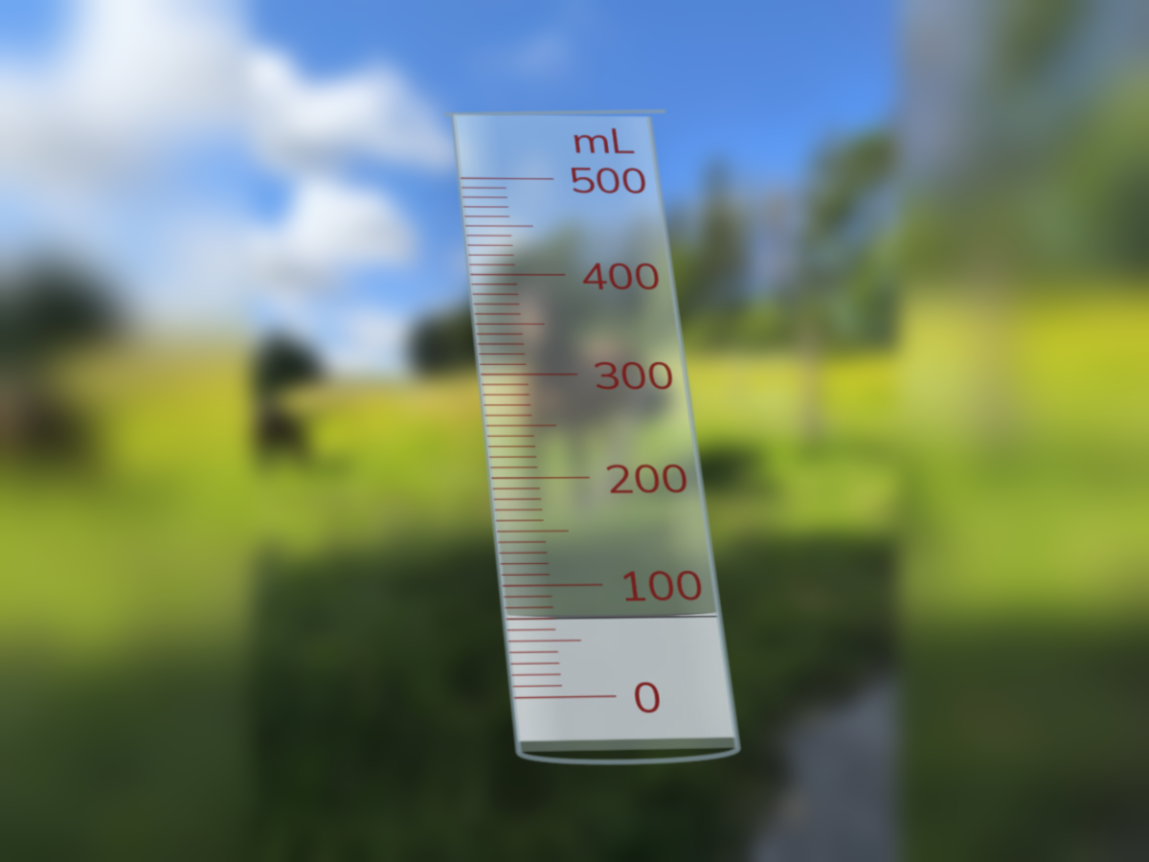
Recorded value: **70** mL
